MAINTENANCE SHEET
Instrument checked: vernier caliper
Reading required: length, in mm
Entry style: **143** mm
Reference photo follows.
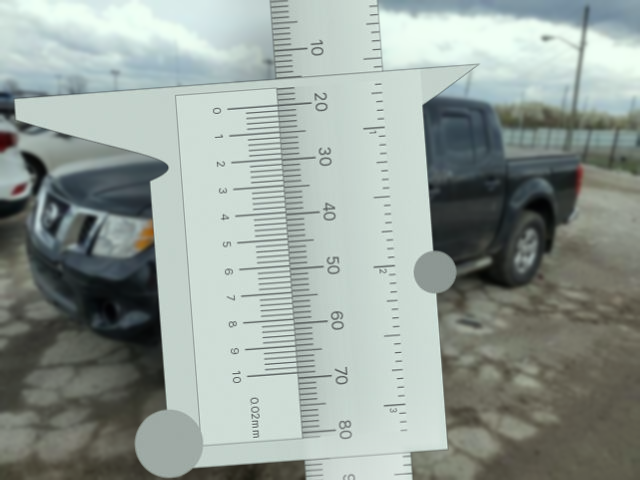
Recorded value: **20.0** mm
